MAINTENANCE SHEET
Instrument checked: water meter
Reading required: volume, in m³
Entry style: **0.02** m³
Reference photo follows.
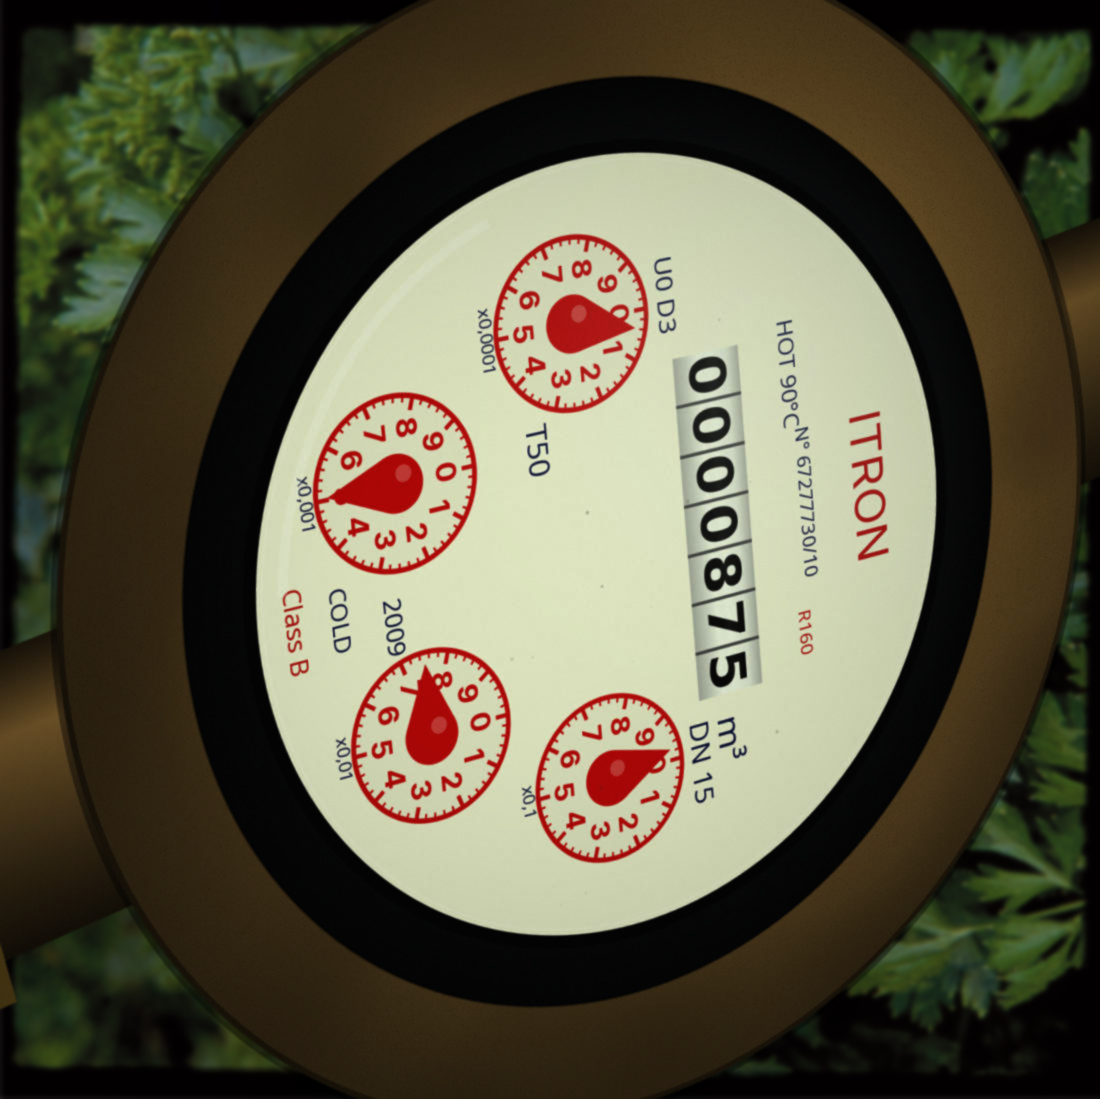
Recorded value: **874.9750** m³
